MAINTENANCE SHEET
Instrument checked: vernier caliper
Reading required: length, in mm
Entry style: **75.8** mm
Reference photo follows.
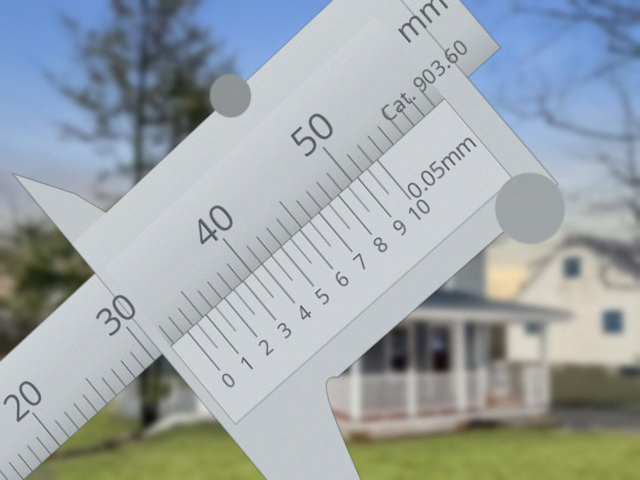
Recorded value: **33.4** mm
